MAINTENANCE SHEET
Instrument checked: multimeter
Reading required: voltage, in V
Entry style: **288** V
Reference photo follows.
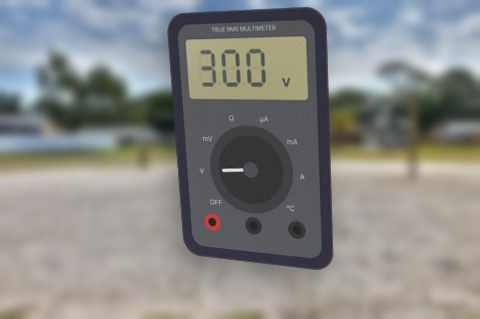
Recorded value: **300** V
